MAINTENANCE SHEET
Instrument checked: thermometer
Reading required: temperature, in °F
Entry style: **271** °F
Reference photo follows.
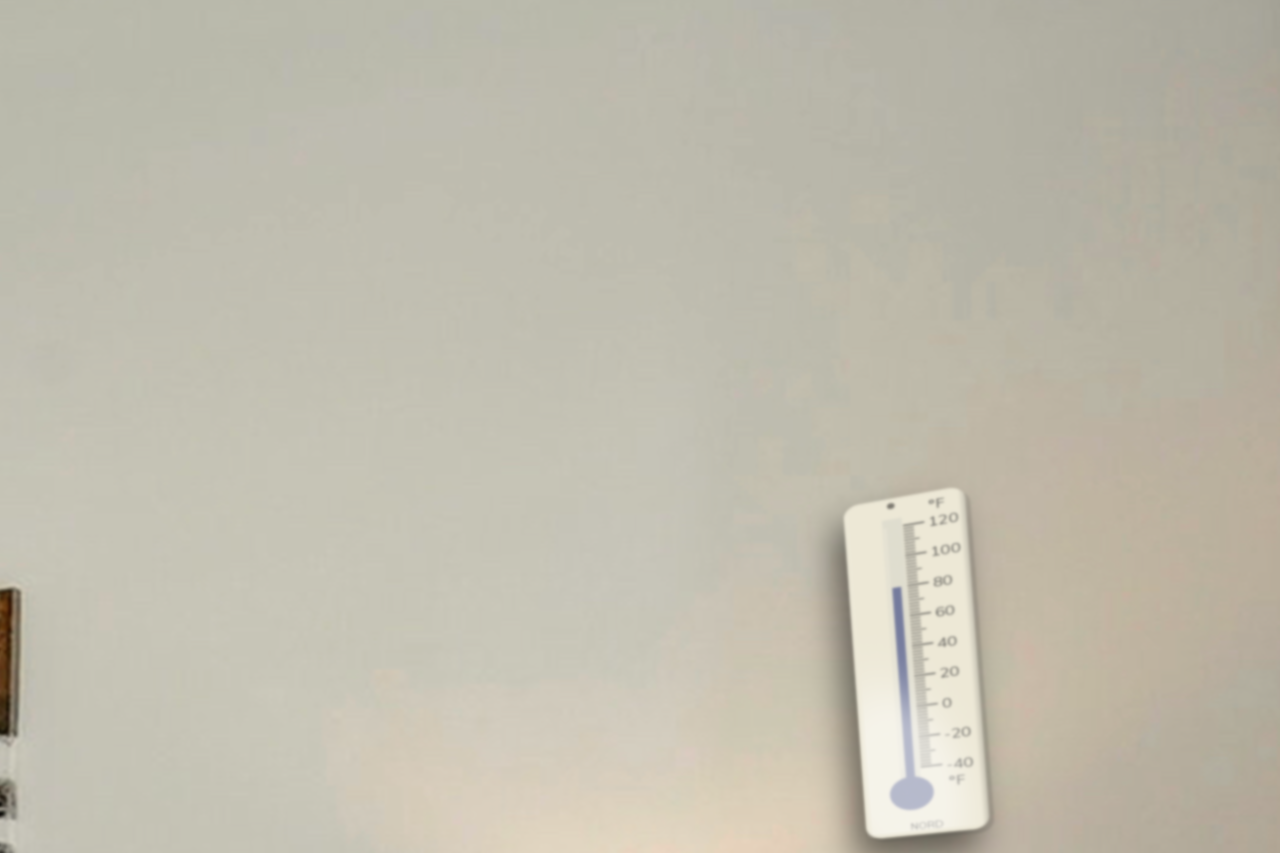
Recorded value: **80** °F
